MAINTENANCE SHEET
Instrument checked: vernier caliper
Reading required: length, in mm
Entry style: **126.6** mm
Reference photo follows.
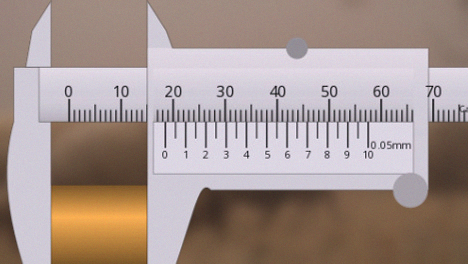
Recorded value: **18.5** mm
